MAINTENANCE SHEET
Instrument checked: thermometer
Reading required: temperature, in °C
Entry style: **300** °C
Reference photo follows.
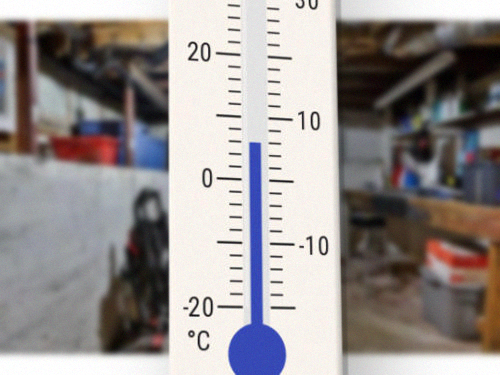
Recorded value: **6** °C
